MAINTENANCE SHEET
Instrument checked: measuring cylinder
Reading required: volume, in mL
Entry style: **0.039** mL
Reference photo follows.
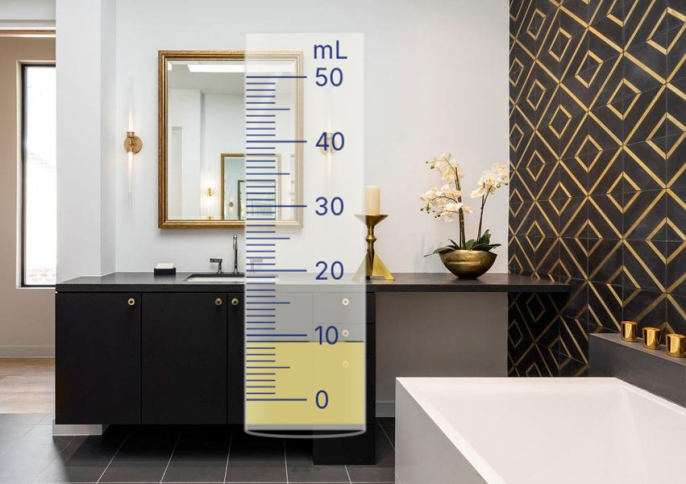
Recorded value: **9** mL
